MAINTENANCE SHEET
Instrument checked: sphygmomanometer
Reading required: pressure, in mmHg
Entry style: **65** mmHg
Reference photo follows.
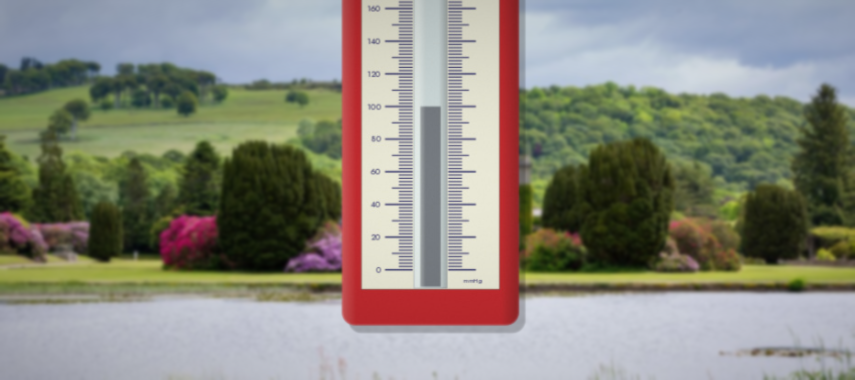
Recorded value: **100** mmHg
